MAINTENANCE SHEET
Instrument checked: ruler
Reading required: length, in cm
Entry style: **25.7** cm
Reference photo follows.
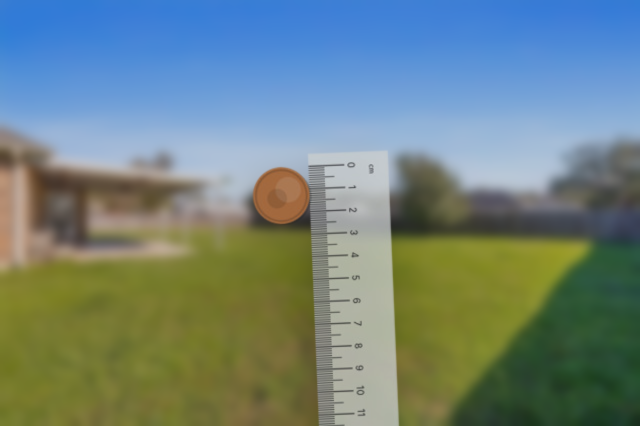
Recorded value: **2.5** cm
